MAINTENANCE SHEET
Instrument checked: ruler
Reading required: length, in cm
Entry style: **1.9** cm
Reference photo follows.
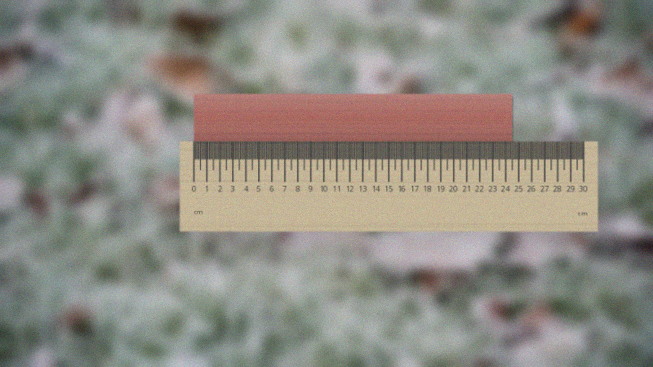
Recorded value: **24.5** cm
